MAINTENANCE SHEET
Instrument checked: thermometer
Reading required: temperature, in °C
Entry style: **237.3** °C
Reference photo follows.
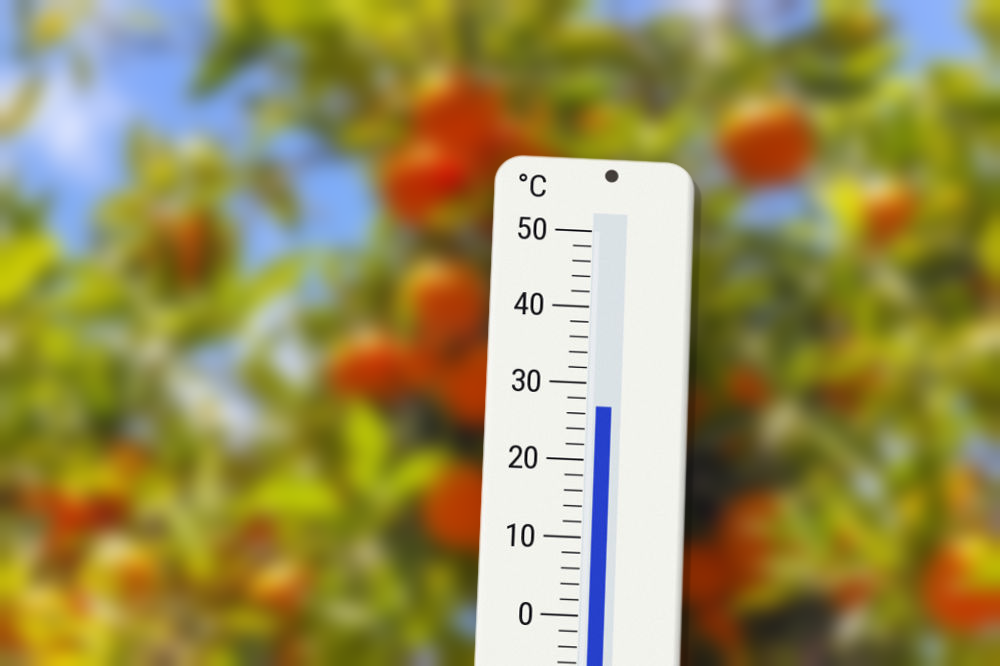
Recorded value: **27** °C
